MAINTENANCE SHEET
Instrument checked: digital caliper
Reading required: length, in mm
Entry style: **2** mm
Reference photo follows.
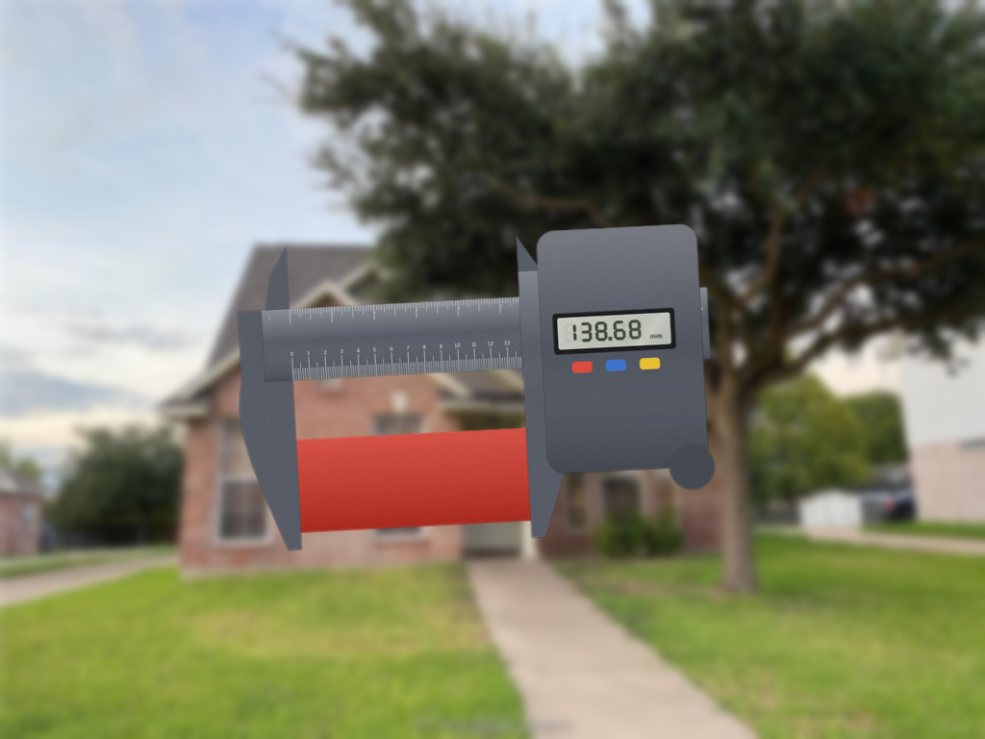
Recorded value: **138.68** mm
